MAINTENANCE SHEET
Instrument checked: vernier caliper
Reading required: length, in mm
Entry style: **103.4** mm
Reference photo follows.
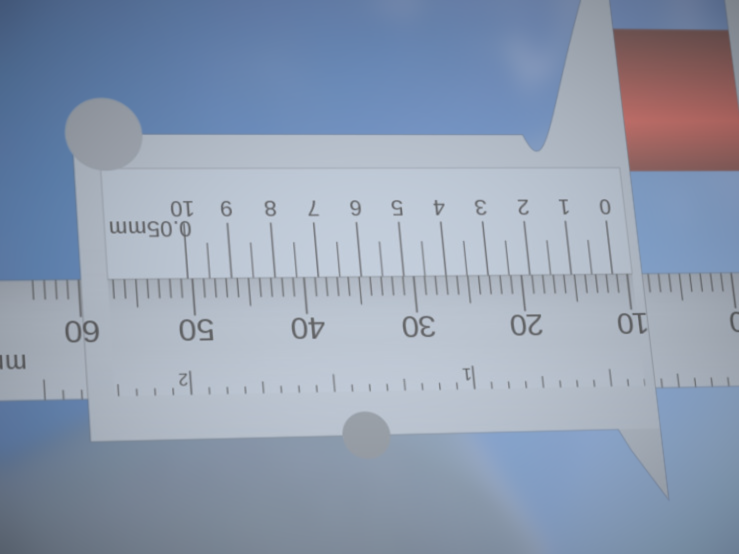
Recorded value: **11.4** mm
